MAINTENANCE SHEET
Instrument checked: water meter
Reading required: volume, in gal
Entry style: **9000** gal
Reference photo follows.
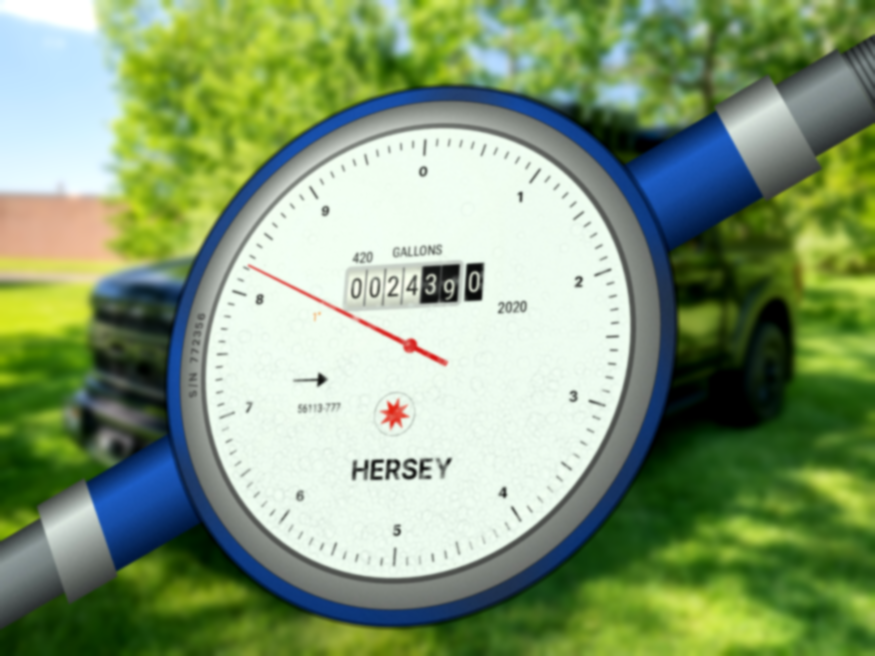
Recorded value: **24388.2** gal
